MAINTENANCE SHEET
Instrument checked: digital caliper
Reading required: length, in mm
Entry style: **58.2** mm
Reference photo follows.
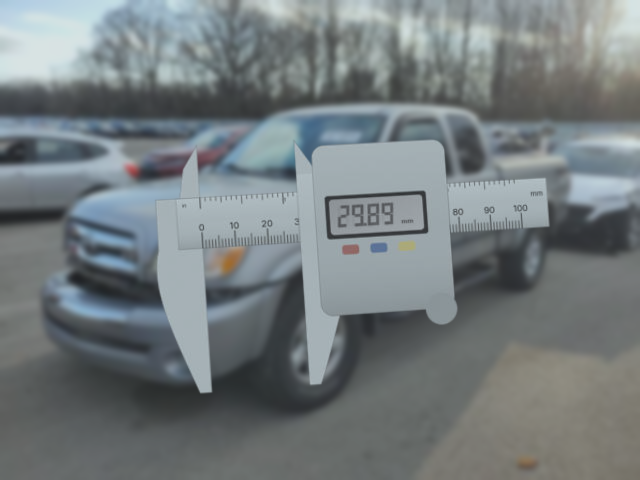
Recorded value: **29.89** mm
